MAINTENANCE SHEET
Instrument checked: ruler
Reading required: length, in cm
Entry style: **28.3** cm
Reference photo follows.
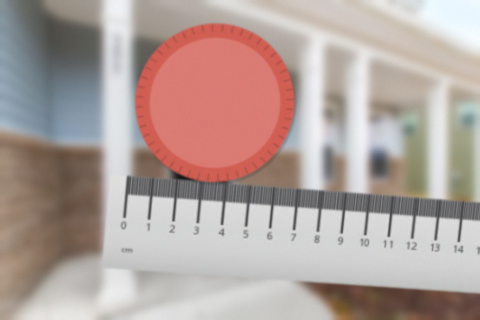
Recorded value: **6.5** cm
